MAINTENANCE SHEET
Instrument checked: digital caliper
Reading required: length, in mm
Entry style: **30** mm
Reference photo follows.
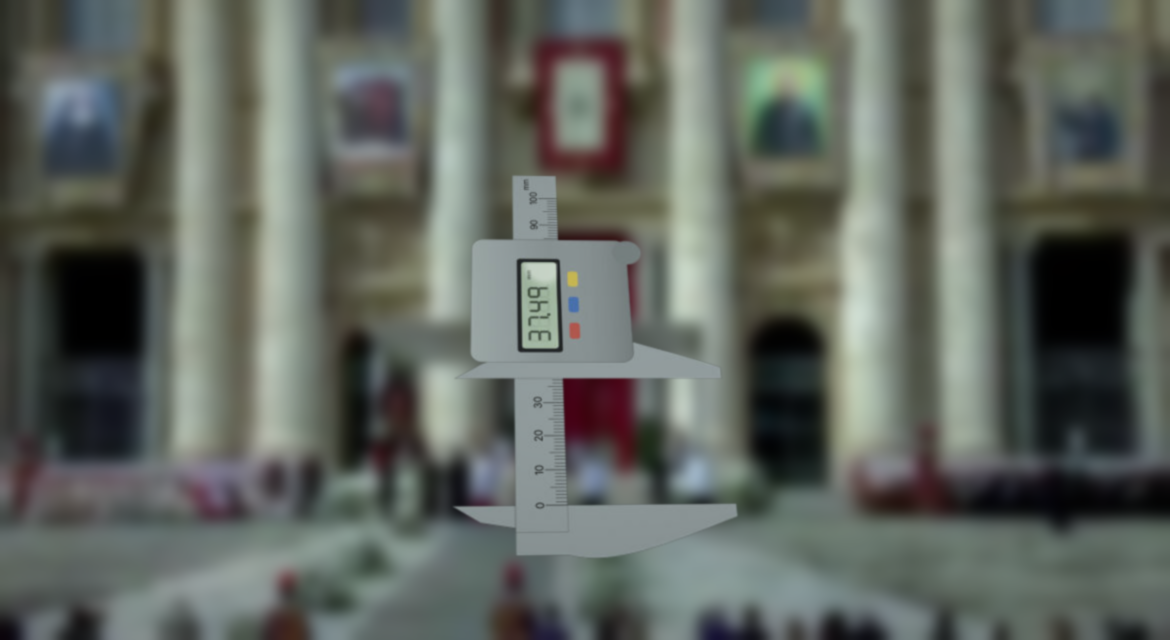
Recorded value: **37.49** mm
